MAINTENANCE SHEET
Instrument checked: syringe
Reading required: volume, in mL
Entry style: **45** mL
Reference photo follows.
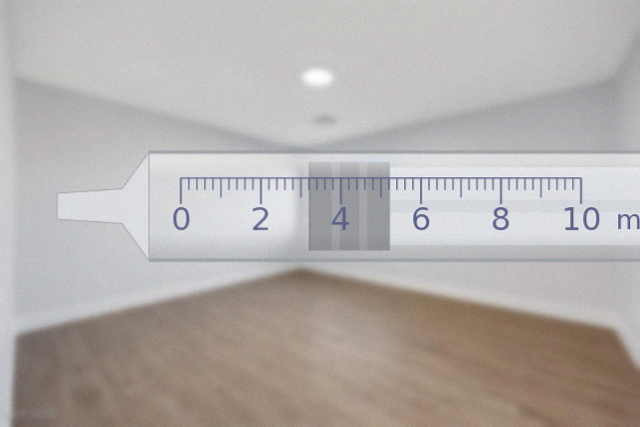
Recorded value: **3.2** mL
